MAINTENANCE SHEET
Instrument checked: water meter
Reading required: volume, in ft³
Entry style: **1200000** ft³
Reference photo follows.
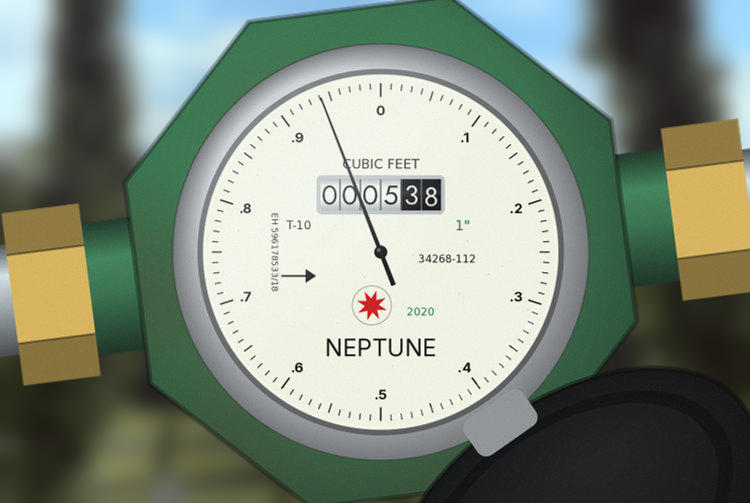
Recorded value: **537.94** ft³
